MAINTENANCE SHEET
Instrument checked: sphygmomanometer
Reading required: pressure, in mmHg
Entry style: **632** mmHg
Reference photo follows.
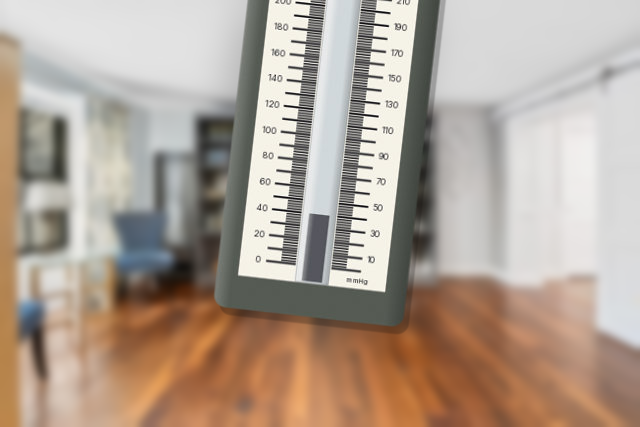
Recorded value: **40** mmHg
